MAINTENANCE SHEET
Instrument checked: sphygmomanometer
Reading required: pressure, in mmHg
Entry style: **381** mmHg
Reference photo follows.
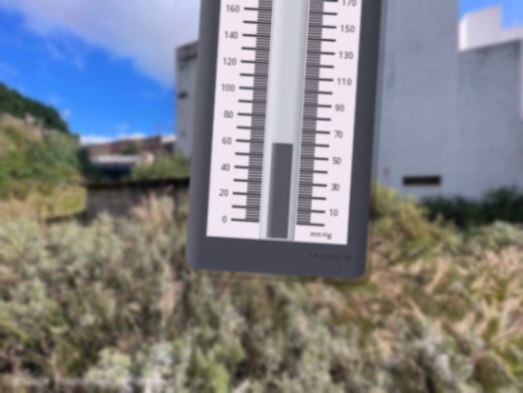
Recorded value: **60** mmHg
